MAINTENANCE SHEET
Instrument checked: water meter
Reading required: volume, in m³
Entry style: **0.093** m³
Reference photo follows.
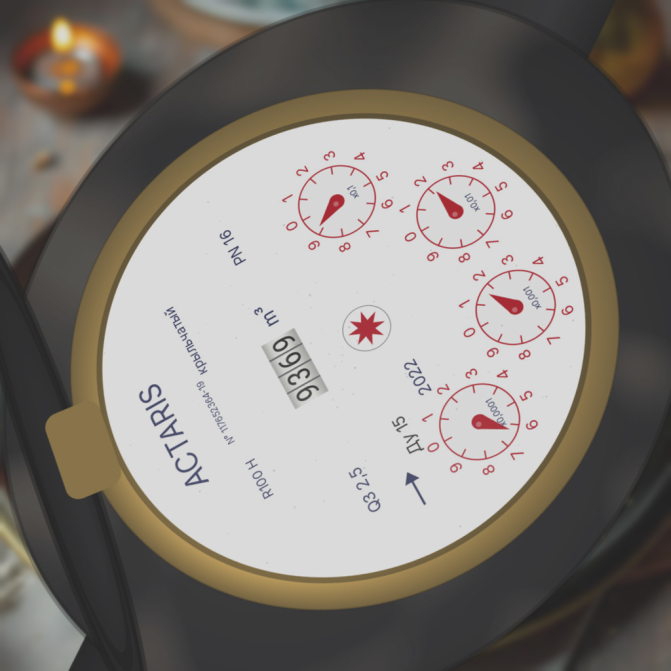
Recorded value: **9368.9216** m³
